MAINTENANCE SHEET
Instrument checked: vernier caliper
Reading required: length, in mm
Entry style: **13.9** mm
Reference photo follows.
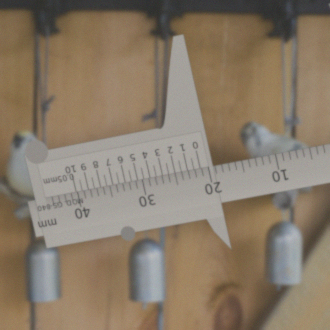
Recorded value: **21.2** mm
